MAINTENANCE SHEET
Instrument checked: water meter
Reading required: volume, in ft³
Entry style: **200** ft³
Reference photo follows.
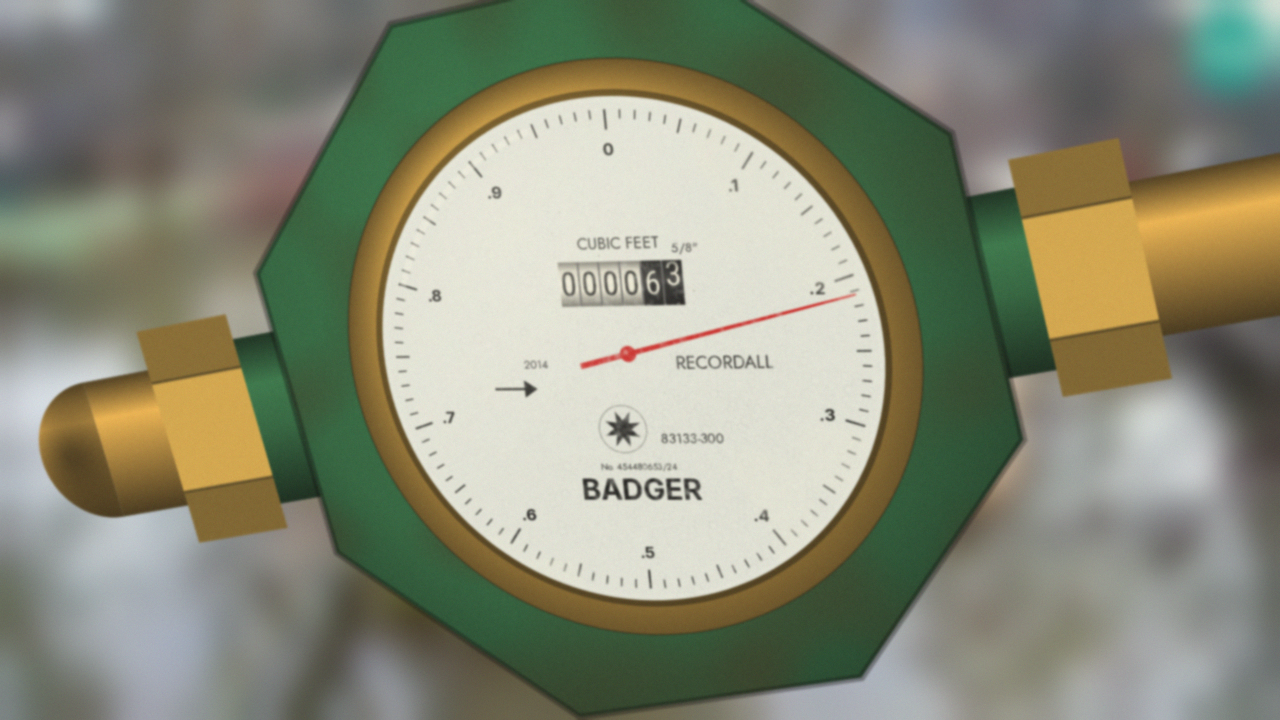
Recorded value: **63.21** ft³
